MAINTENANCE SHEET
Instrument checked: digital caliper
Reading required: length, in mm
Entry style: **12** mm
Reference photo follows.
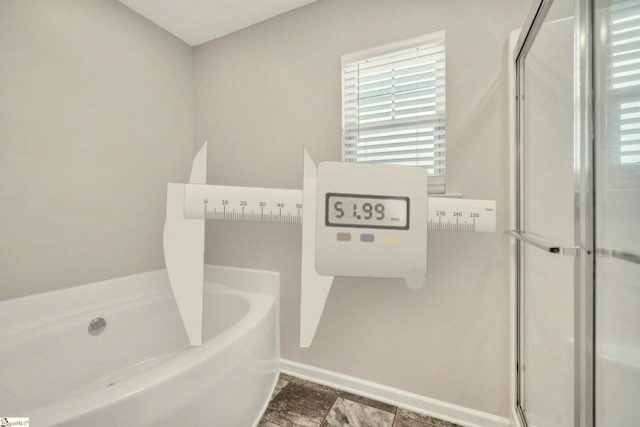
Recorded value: **51.99** mm
